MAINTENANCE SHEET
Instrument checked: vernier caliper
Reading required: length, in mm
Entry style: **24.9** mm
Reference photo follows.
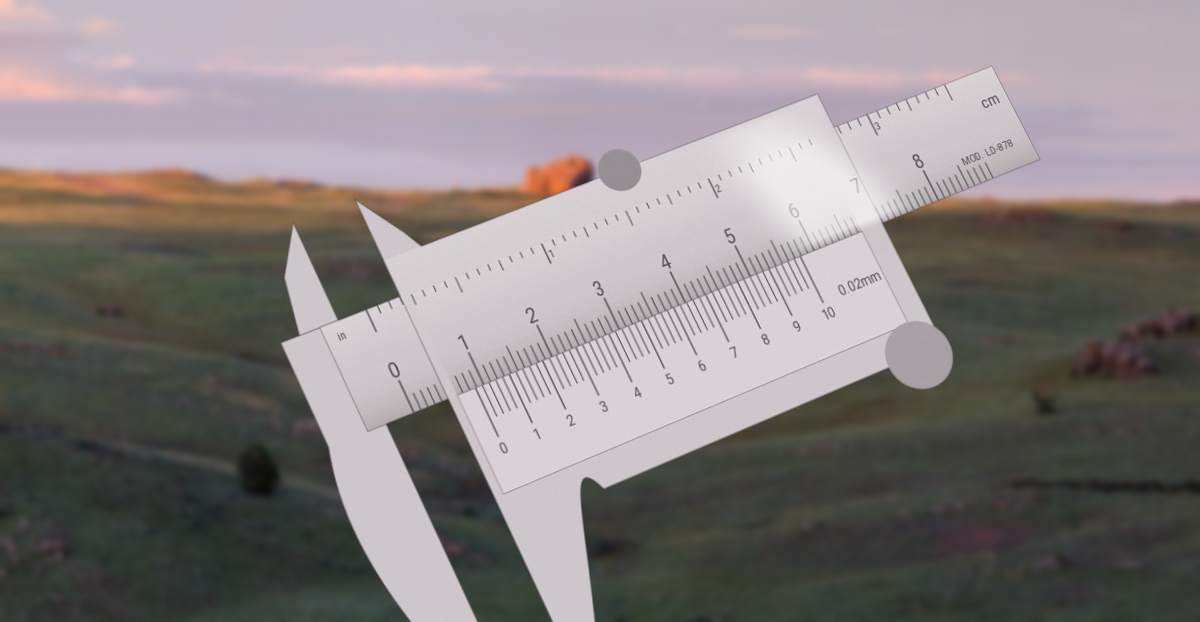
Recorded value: **8.8** mm
